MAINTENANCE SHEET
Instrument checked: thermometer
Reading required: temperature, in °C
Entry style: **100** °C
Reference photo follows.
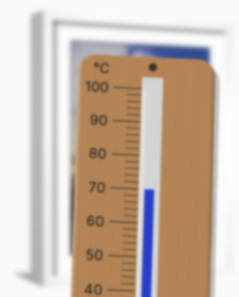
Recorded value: **70** °C
